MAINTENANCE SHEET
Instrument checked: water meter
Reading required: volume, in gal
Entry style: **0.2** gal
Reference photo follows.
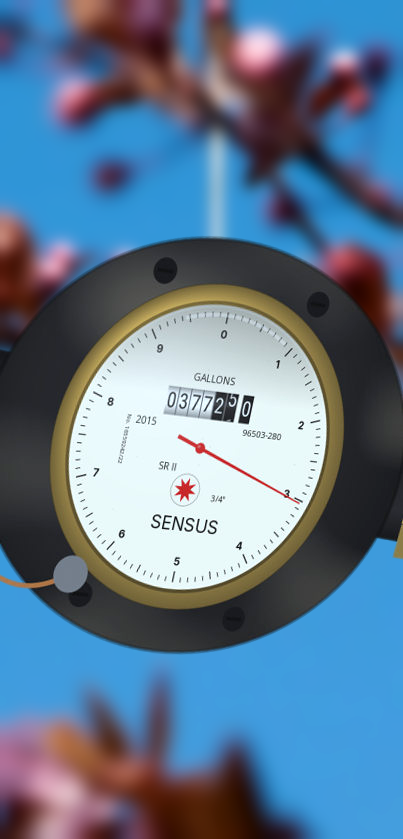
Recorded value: **377253.0** gal
